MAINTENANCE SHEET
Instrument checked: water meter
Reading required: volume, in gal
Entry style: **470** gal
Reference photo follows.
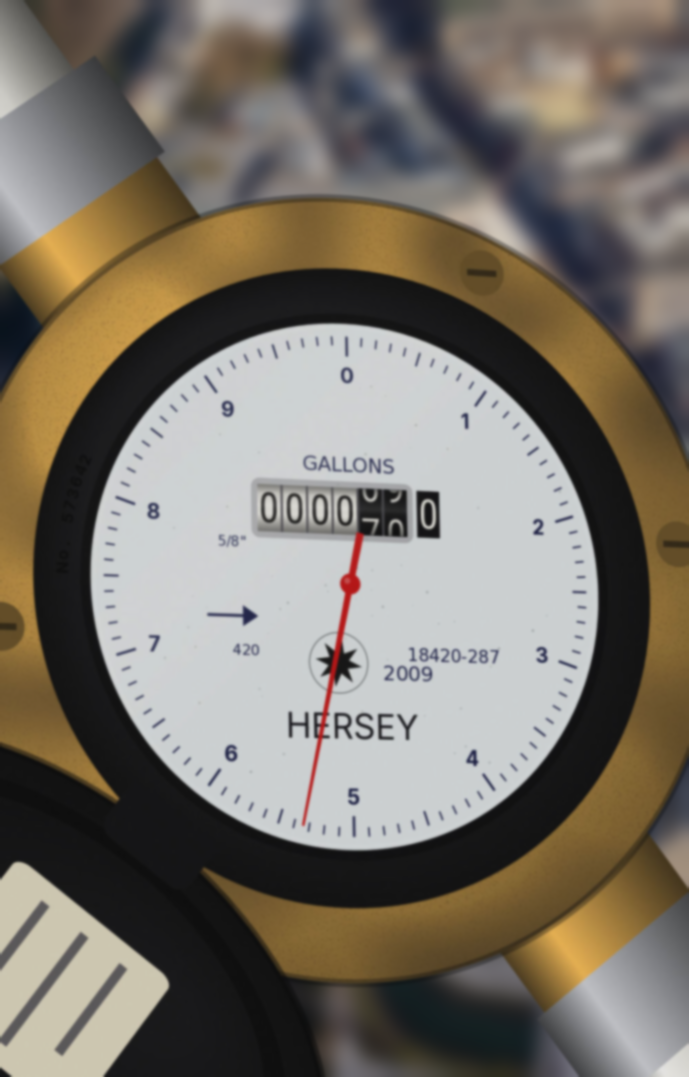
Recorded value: **695.3** gal
